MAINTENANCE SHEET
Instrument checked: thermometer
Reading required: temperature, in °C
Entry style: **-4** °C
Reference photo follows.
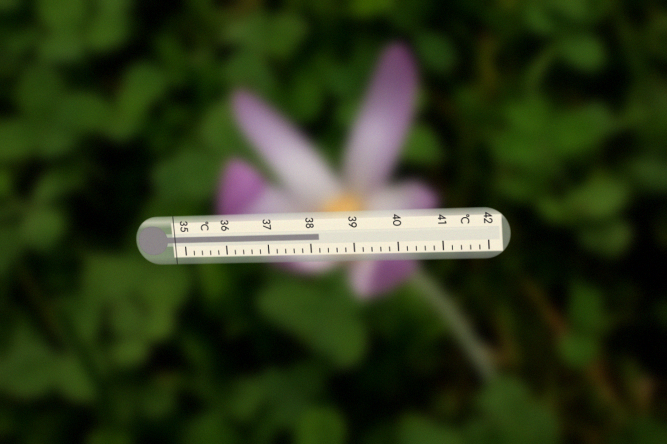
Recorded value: **38.2** °C
